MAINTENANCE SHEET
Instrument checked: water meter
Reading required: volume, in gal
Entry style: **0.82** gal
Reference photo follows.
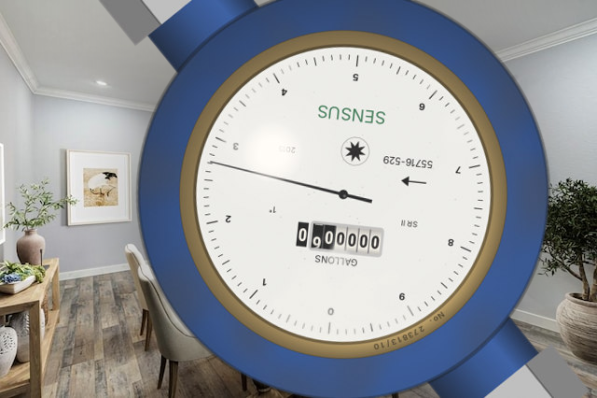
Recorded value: **62.7** gal
